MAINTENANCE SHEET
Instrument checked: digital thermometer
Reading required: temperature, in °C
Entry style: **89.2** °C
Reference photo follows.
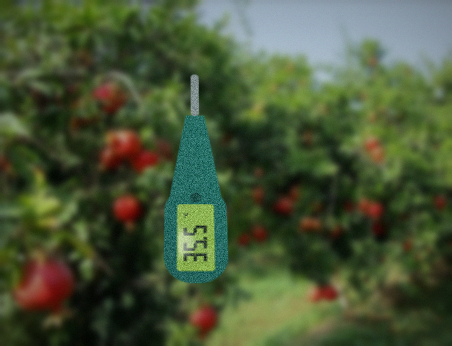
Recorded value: **35.5** °C
